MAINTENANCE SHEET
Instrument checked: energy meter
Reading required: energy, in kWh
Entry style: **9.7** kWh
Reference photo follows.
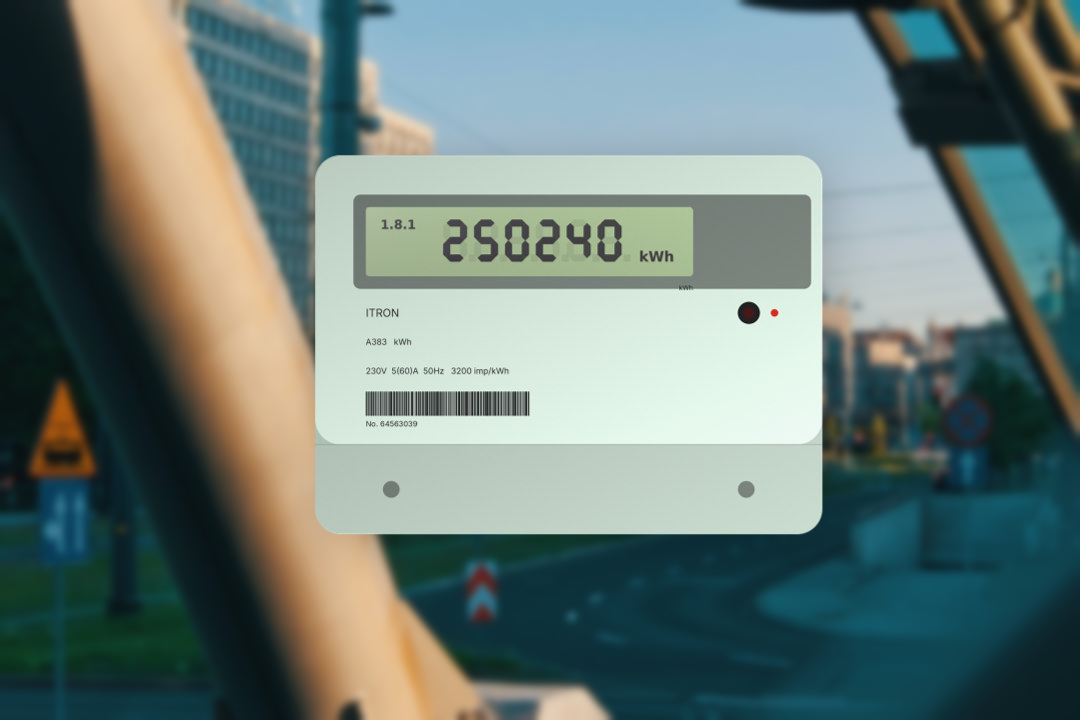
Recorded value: **250240** kWh
